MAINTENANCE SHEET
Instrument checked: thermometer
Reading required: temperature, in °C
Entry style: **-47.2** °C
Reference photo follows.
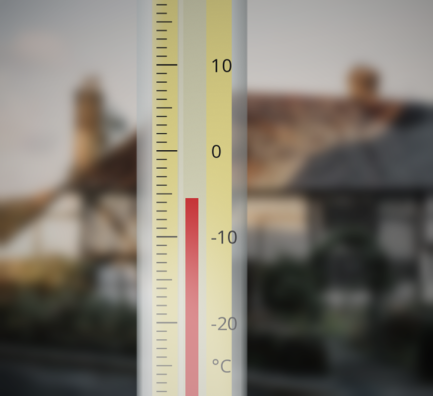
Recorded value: **-5.5** °C
